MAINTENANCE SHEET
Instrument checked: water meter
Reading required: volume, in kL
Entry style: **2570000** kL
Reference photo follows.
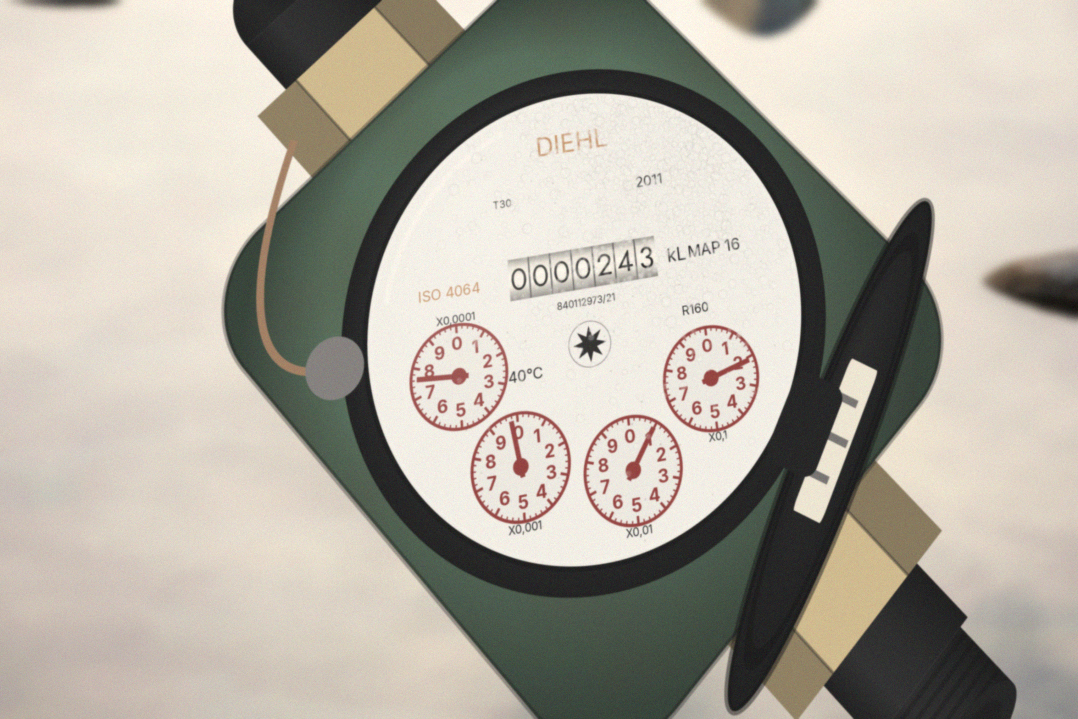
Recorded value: **243.2097** kL
